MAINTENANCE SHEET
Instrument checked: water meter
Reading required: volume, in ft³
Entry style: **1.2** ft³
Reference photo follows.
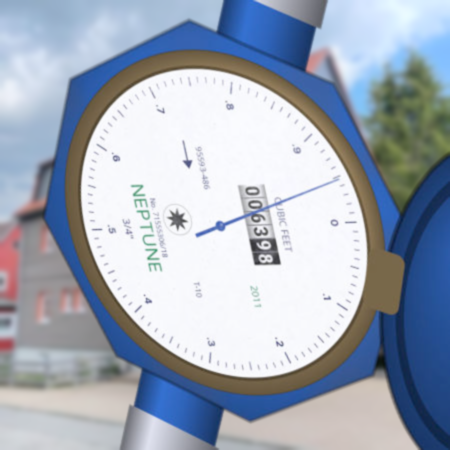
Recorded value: **6397.95** ft³
